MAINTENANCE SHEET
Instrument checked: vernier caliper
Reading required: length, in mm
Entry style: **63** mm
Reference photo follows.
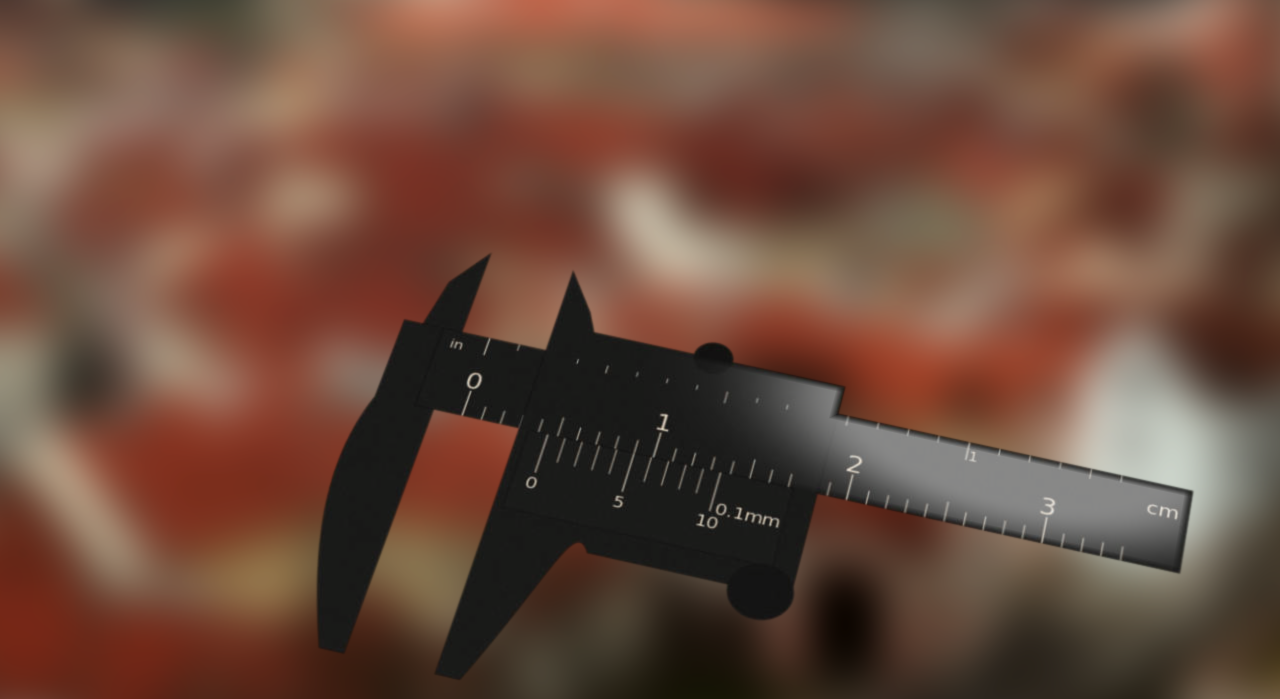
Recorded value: **4.5** mm
